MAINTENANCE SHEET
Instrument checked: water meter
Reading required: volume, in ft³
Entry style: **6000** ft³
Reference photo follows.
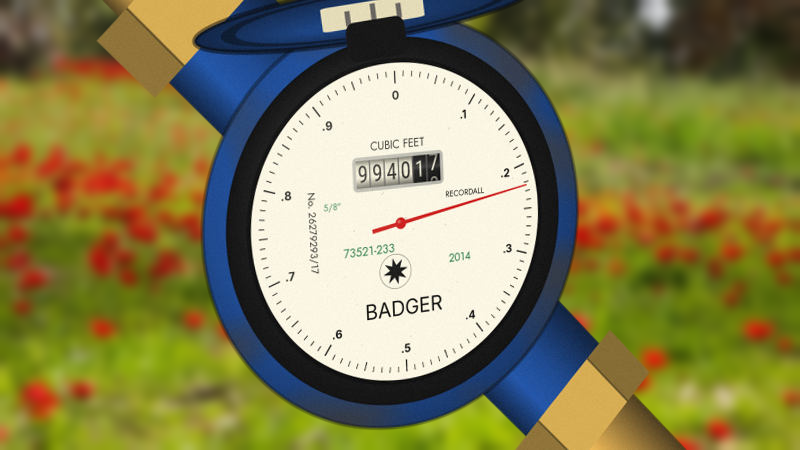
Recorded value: **994017.22** ft³
